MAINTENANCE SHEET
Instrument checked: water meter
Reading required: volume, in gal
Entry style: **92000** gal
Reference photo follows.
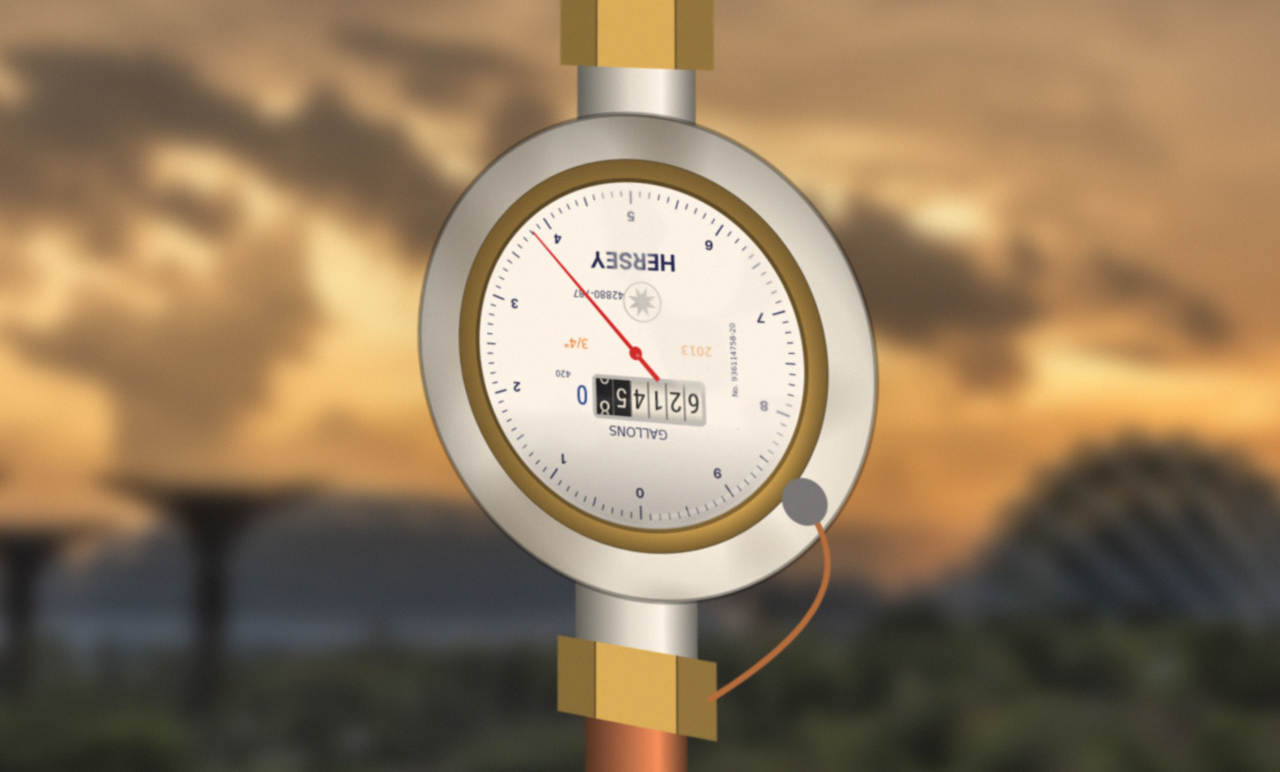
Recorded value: **6214583.8** gal
